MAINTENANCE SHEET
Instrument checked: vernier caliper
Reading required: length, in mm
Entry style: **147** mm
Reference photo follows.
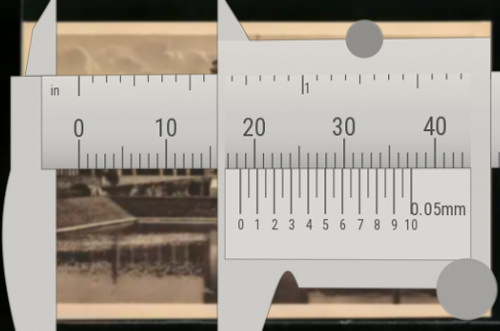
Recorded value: **18.4** mm
